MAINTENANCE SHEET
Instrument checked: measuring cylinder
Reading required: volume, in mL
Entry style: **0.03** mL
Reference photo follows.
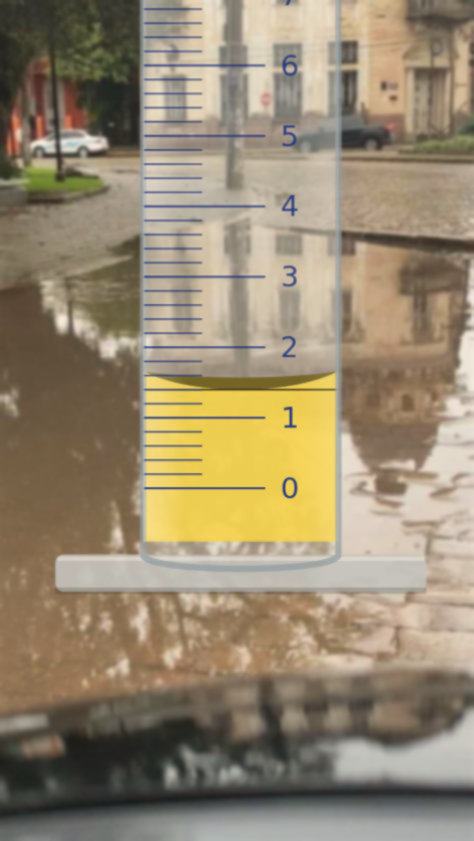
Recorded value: **1.4** mL
